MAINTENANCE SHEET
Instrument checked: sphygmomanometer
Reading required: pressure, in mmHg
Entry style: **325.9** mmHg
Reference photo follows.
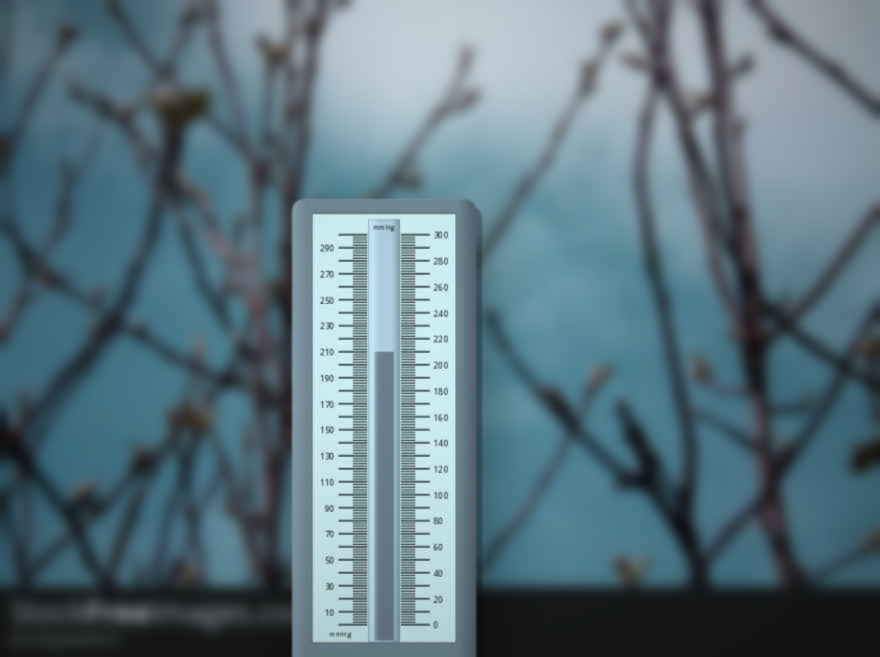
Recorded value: **210** mmHg
